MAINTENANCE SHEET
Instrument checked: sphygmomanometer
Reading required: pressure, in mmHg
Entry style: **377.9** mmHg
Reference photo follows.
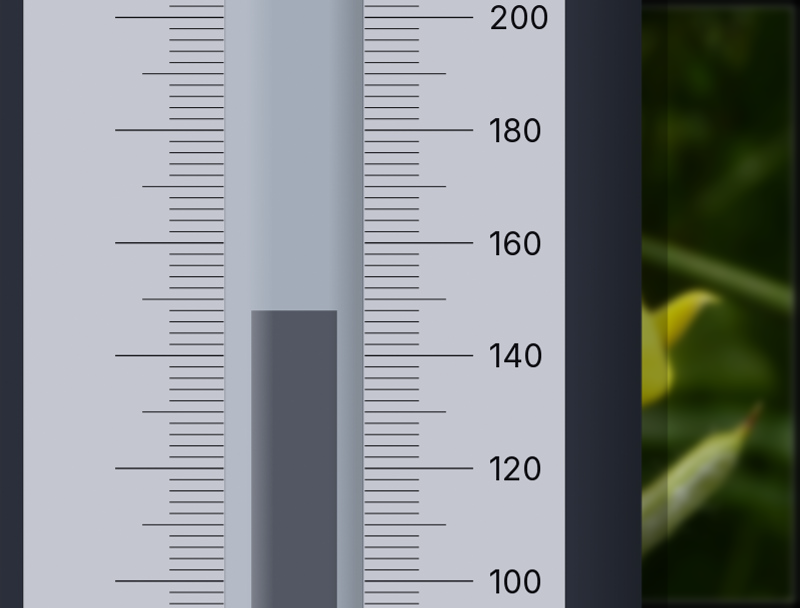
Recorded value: **148** mmHg
